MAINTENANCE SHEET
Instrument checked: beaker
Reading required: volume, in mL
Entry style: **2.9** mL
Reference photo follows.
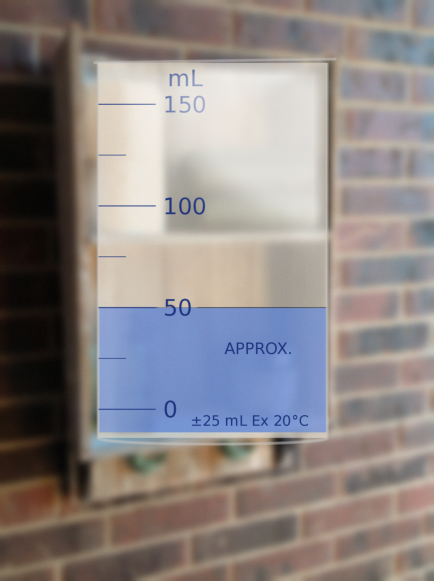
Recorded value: **50** mL
